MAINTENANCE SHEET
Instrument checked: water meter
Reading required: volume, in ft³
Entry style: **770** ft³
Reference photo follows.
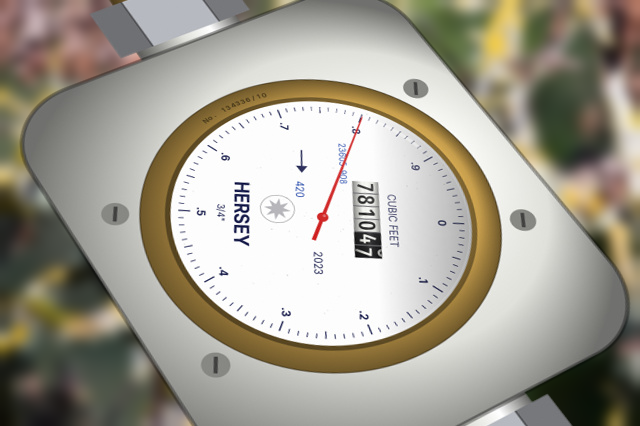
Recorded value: **781046.80** ft³
